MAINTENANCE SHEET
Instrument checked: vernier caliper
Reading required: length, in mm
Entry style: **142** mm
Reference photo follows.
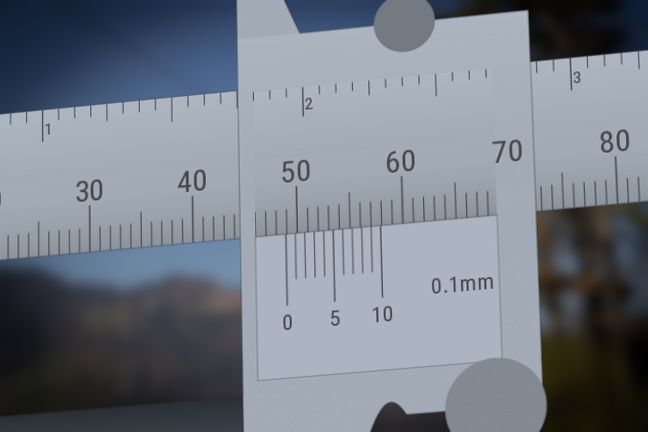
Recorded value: **48.9** mm
